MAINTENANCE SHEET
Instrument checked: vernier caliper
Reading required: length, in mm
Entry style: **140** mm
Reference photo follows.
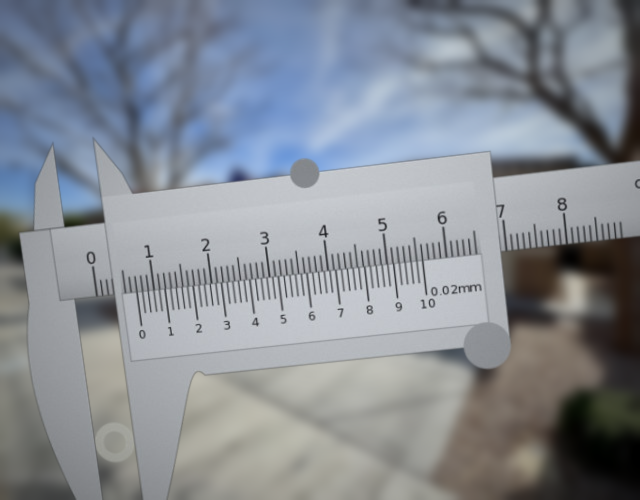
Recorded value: **7.0** mm
